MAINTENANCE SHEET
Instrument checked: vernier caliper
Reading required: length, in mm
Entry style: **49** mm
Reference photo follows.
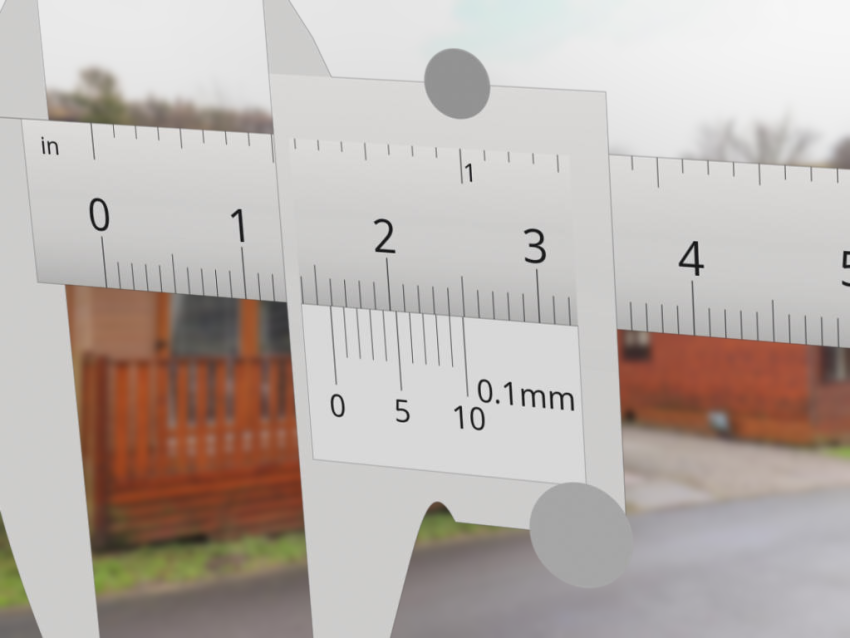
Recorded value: **15.9** mm
